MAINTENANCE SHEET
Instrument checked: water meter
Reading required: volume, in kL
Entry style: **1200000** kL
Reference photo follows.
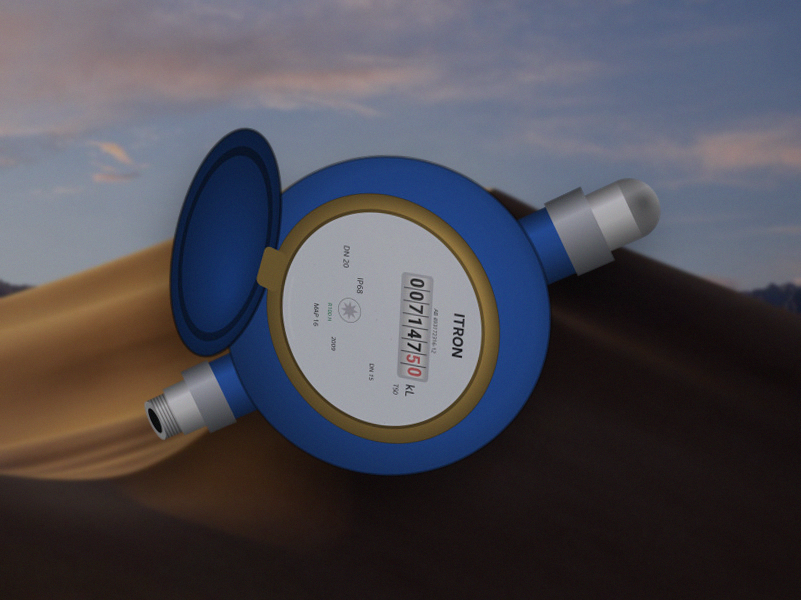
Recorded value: **7147.50** kL
